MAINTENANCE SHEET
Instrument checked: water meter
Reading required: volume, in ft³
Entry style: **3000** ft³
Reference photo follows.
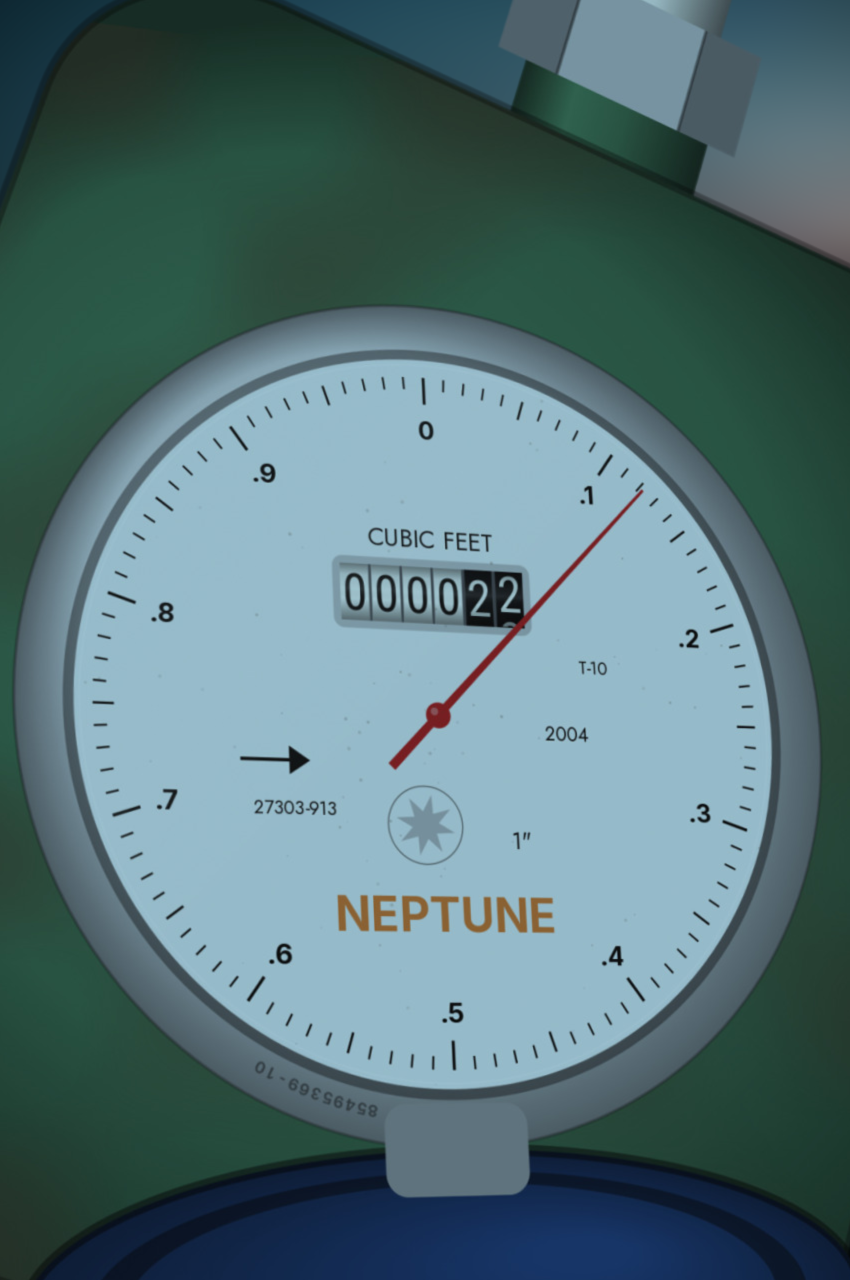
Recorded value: **22.12** ft³
